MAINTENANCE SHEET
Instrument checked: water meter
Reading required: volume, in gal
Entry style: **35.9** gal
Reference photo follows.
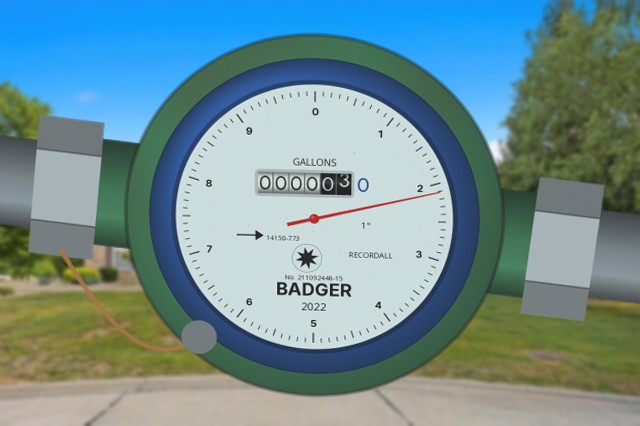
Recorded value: **32.1** gal
